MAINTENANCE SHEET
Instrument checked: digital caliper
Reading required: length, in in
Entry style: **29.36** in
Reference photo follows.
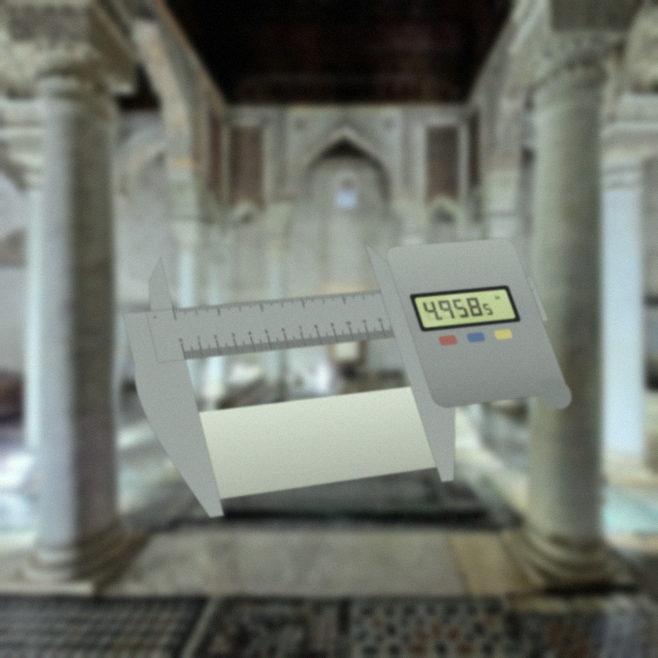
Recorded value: **4.9585** in
